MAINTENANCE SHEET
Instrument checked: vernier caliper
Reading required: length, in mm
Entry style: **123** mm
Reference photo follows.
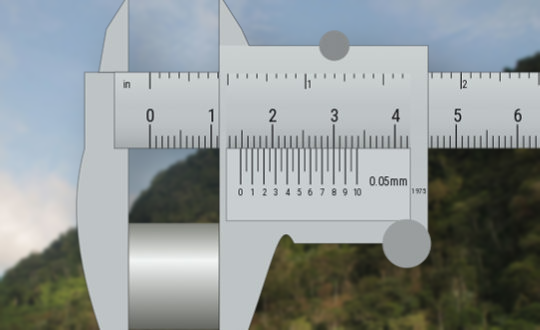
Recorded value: **14.8** mm
